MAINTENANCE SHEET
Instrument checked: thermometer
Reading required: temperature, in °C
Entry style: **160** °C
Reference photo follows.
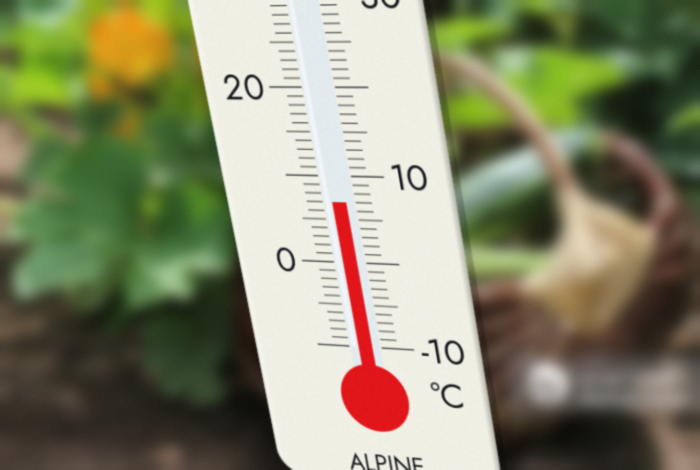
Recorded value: **7** °C
